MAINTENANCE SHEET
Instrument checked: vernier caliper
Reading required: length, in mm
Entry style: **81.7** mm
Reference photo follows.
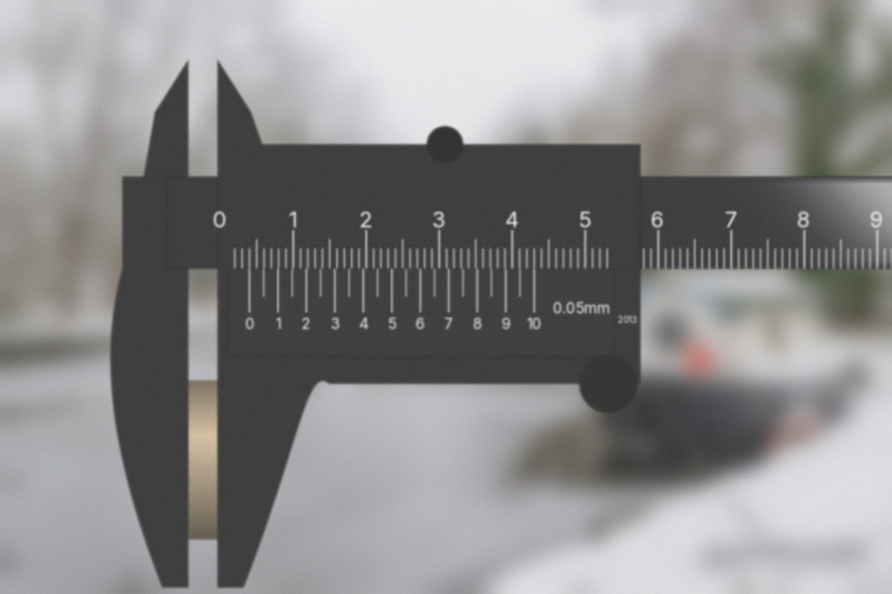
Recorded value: **4.0** mm
